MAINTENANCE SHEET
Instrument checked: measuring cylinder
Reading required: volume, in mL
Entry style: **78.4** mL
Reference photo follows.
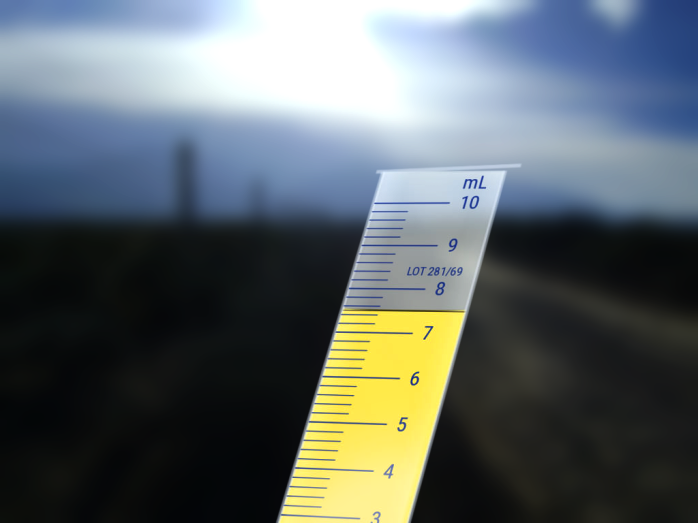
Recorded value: **7.5** mL
